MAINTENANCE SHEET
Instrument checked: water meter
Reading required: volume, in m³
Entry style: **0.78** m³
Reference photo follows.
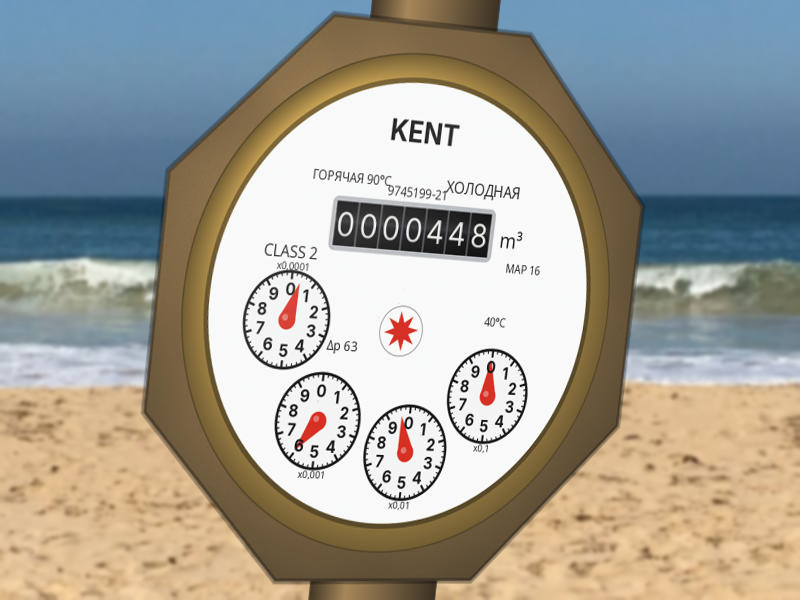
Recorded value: **447.9960** m³
